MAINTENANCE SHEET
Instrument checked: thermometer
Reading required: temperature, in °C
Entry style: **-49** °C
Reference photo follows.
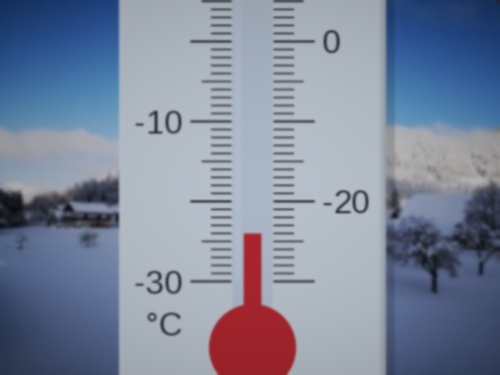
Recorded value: **-24** °C
